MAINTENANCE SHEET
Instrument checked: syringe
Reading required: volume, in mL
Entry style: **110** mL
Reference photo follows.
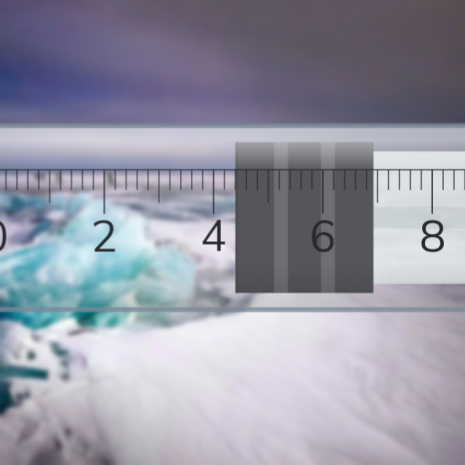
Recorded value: **4.4** mL
